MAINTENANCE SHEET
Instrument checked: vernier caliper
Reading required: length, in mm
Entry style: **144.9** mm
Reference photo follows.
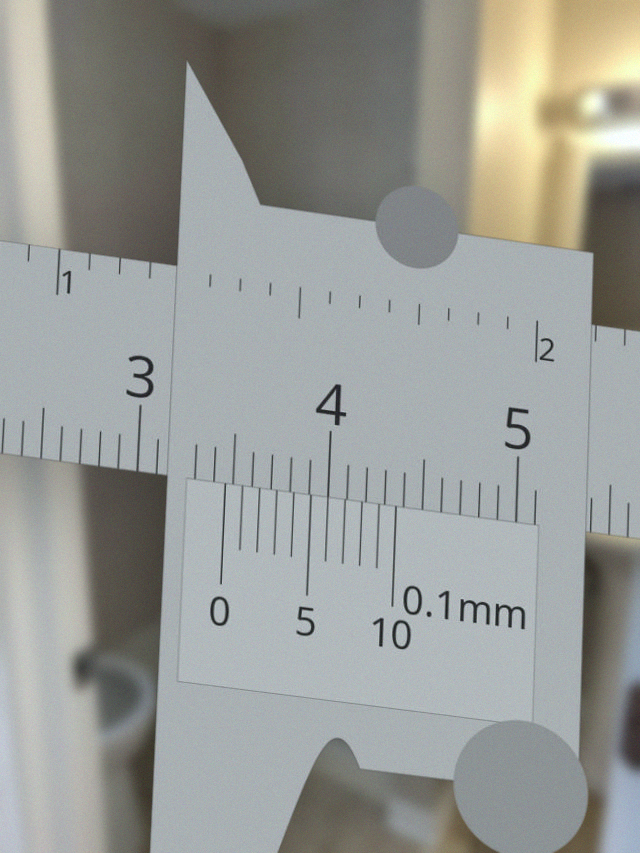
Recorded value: **34.6** mm
